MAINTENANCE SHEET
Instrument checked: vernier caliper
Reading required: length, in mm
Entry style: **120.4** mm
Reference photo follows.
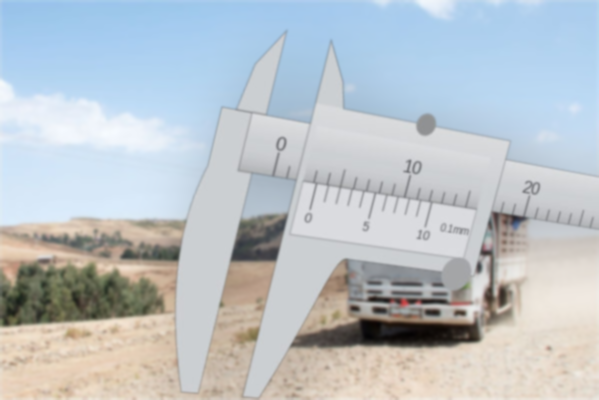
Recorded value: **3.2** mm
